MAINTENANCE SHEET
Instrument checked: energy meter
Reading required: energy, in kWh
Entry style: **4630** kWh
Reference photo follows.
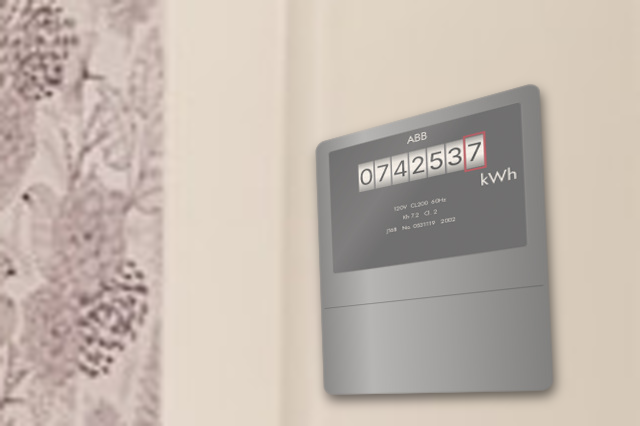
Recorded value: **74253.7** kWh
